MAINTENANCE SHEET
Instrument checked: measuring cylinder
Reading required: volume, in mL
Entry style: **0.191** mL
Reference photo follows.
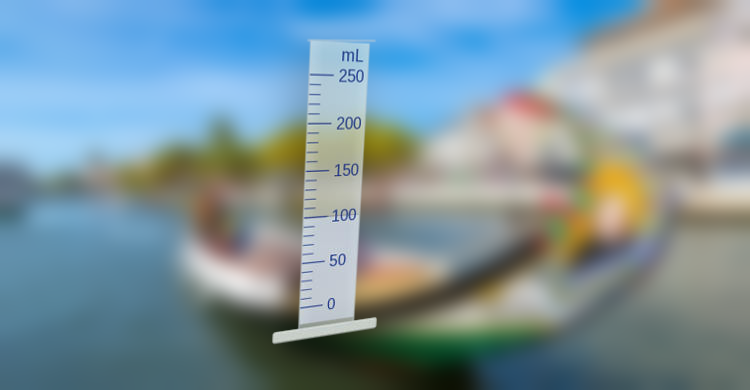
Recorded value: **100** mL
